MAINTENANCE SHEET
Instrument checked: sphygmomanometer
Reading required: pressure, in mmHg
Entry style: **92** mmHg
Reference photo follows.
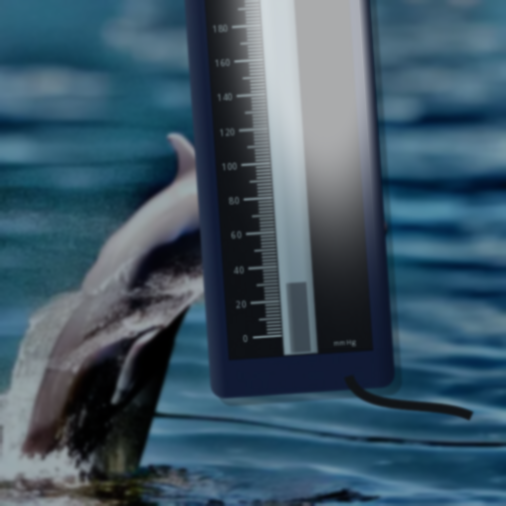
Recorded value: **30** mmHg
